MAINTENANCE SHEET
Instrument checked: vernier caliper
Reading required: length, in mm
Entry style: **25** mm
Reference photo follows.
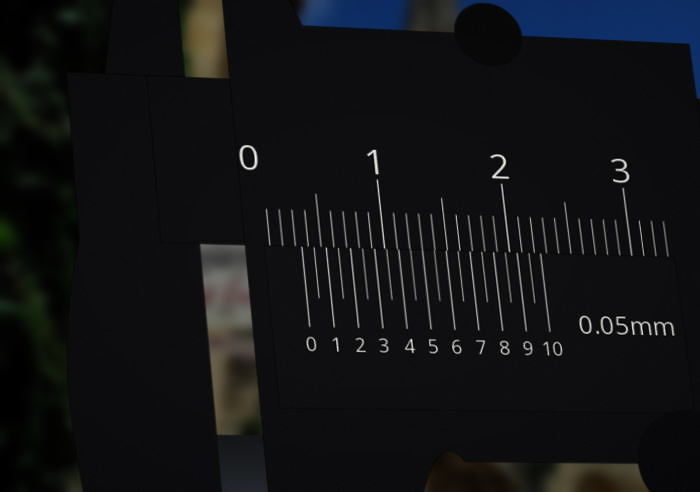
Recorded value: **3.5** mm
